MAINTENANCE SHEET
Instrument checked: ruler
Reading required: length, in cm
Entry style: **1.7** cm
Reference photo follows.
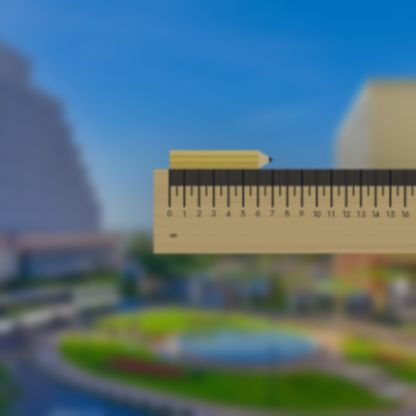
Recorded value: **7** cm
